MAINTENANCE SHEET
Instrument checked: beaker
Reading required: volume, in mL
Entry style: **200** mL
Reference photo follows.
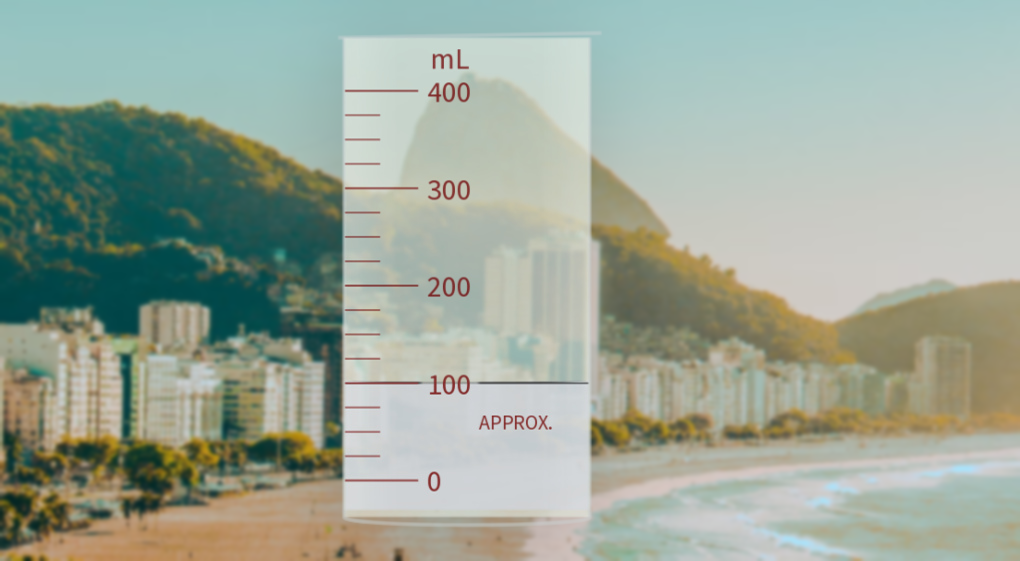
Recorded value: **100** mL
